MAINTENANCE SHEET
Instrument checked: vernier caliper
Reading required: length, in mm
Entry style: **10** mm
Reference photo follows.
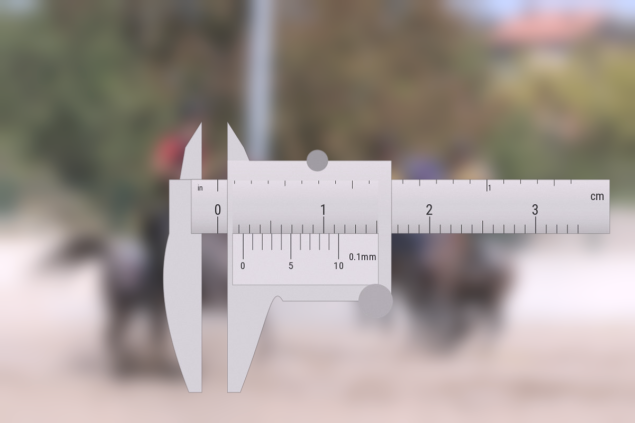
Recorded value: **2.4** mm
